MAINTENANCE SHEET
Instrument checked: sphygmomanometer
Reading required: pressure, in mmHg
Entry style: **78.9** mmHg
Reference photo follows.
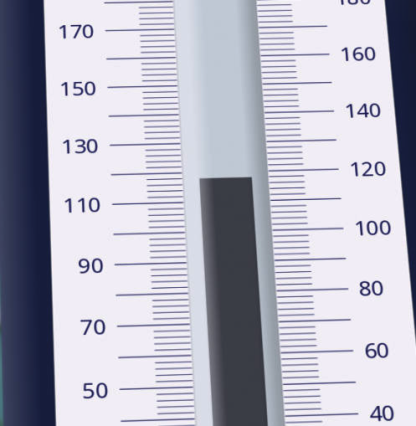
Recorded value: **118** mmHg
